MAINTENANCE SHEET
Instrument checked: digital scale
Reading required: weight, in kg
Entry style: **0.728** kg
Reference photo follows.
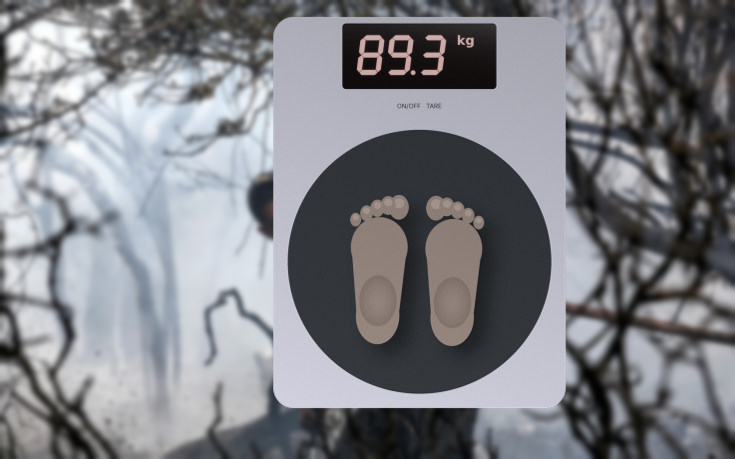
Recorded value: **89.3** kg
